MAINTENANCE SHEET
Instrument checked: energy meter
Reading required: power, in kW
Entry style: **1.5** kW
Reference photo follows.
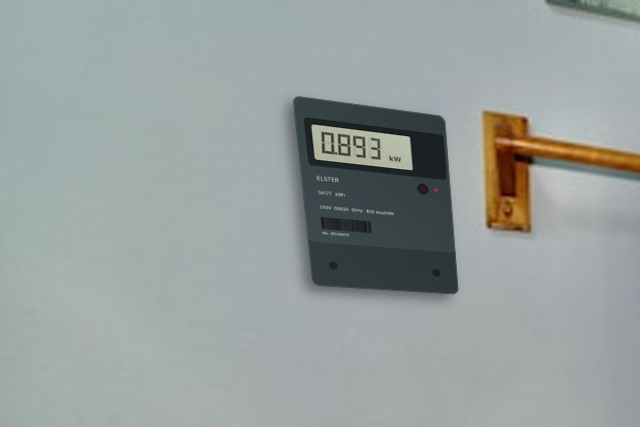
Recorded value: **0.893** kW
